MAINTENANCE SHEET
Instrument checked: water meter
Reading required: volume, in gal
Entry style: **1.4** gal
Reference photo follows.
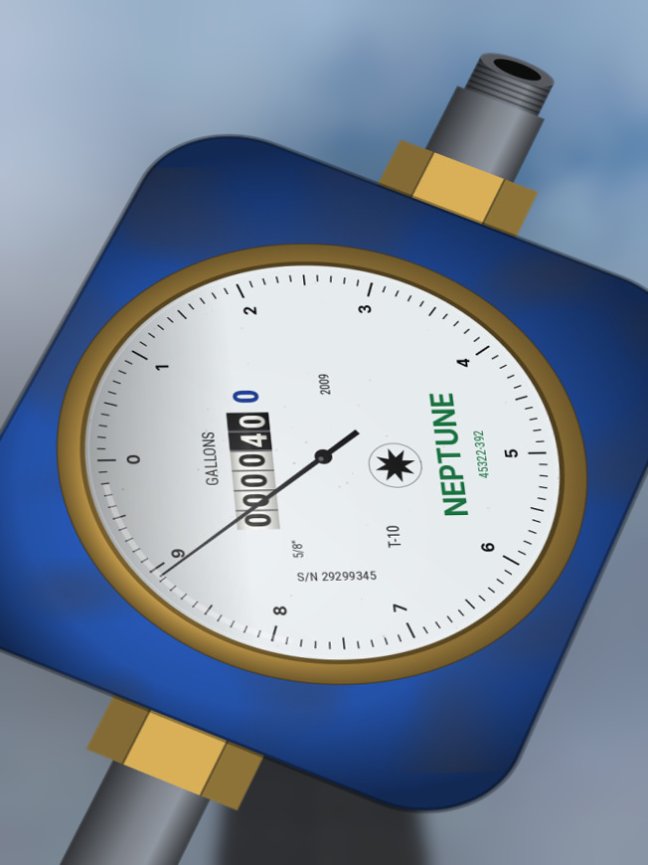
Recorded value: **398.9** gal
